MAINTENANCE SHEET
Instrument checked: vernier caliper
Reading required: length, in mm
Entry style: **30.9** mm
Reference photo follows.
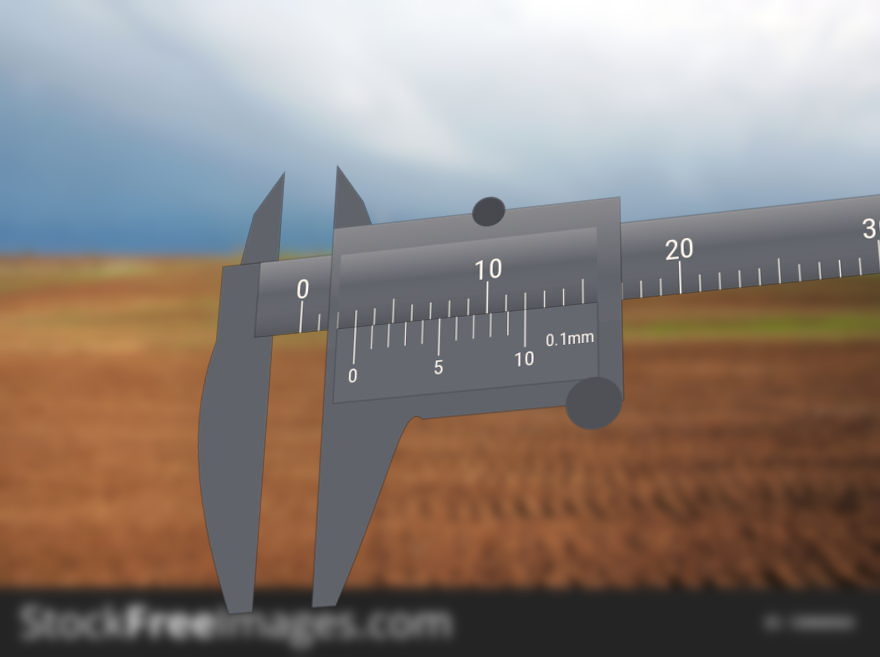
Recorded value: **3.0** mm
